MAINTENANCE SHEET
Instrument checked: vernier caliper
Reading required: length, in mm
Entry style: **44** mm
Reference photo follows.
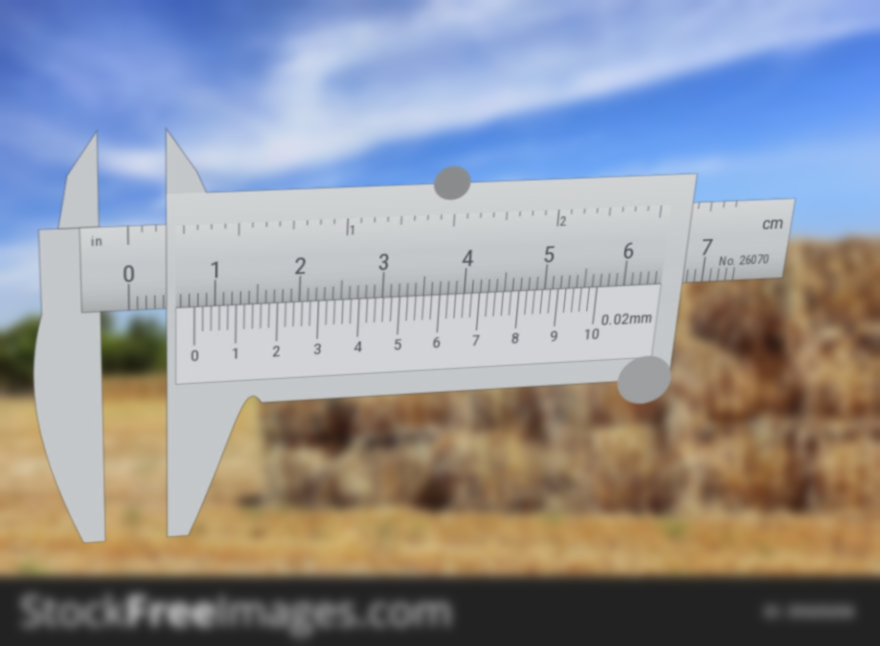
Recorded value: **7.6** mm
